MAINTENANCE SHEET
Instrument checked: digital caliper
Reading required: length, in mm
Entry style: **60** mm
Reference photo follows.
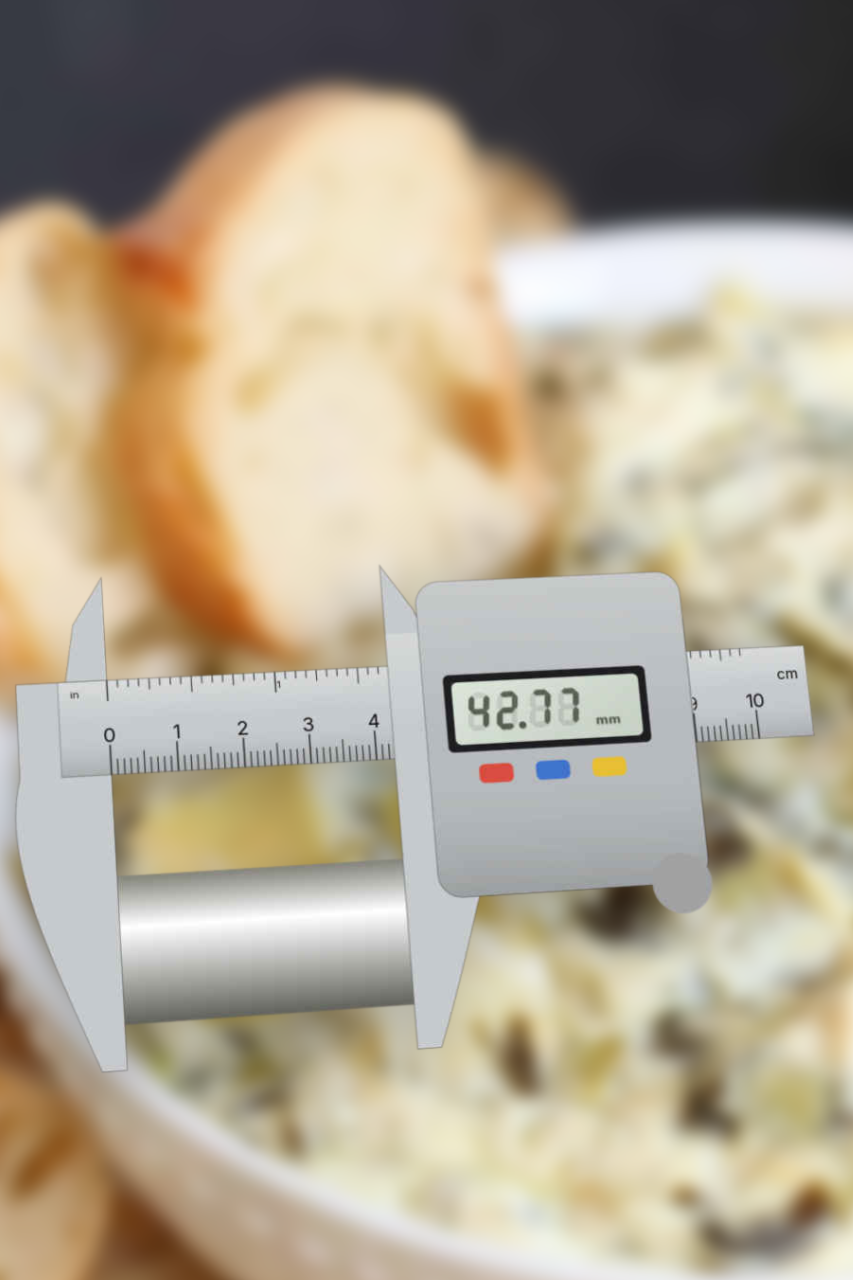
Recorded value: **42.77** mm
